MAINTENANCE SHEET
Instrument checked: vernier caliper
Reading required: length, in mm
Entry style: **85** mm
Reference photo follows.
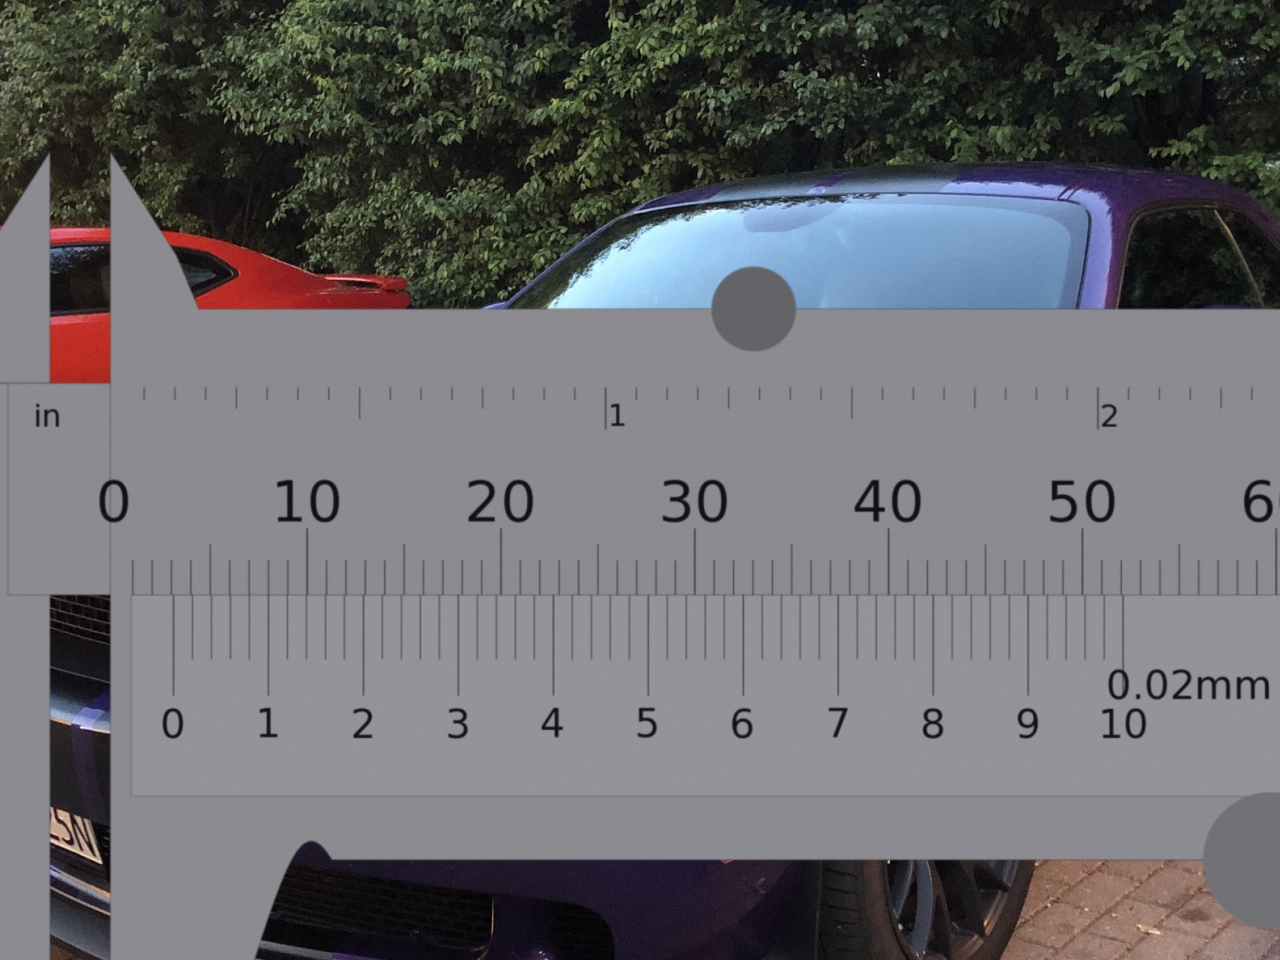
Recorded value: **3.1** mm
